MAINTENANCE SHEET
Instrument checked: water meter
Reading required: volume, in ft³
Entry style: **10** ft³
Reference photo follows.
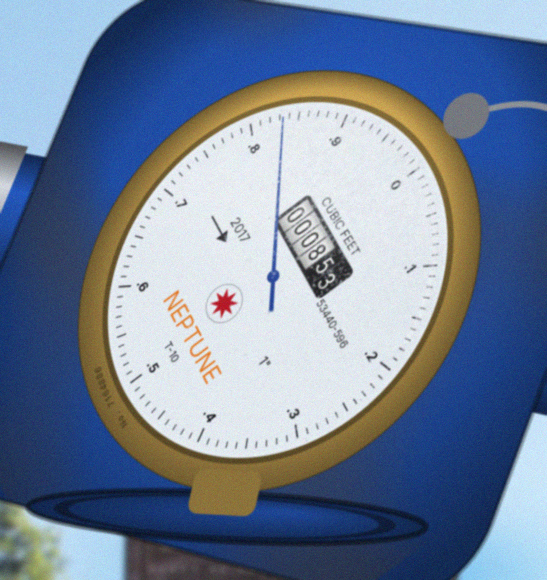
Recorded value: **852.83** ft³
